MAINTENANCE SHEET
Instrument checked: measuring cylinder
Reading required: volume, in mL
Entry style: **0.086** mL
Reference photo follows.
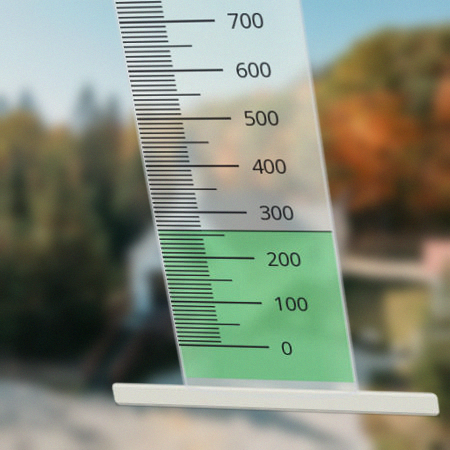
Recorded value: **260** mL
